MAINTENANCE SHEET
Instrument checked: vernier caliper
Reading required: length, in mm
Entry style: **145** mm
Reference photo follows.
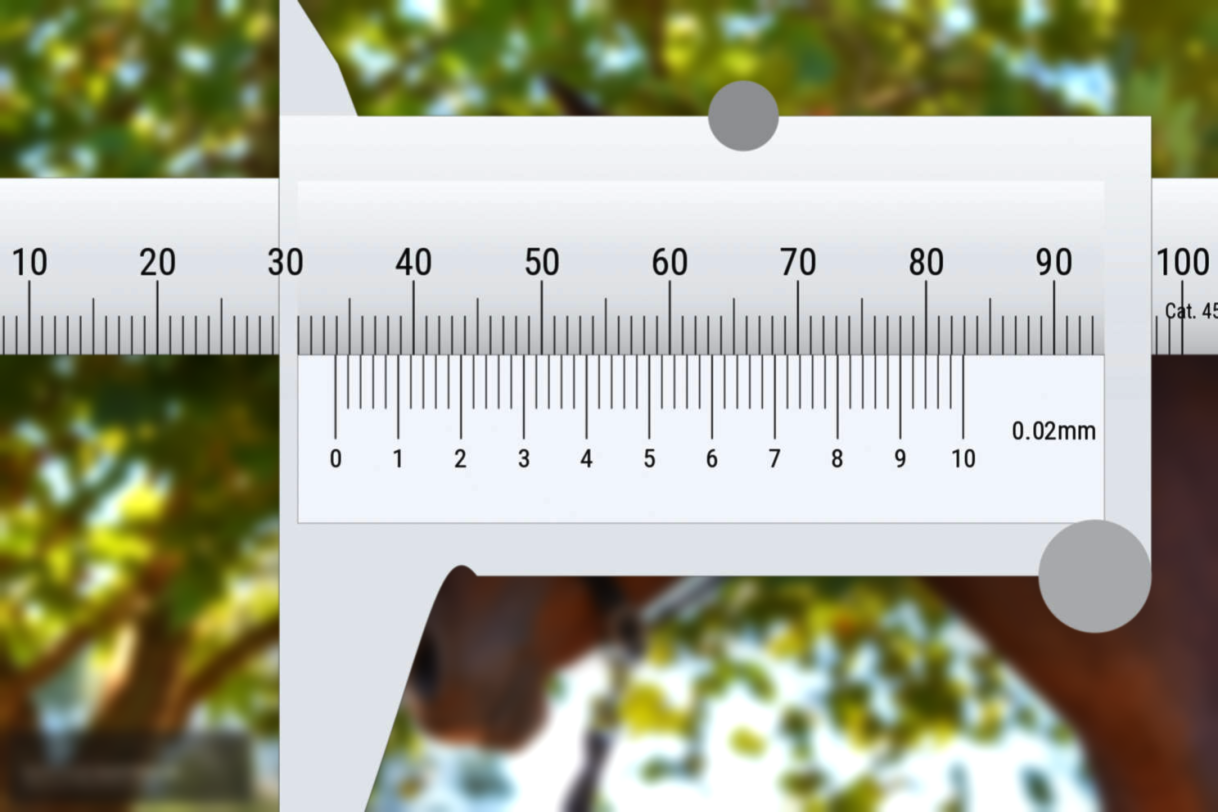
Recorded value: **33.9** mm
